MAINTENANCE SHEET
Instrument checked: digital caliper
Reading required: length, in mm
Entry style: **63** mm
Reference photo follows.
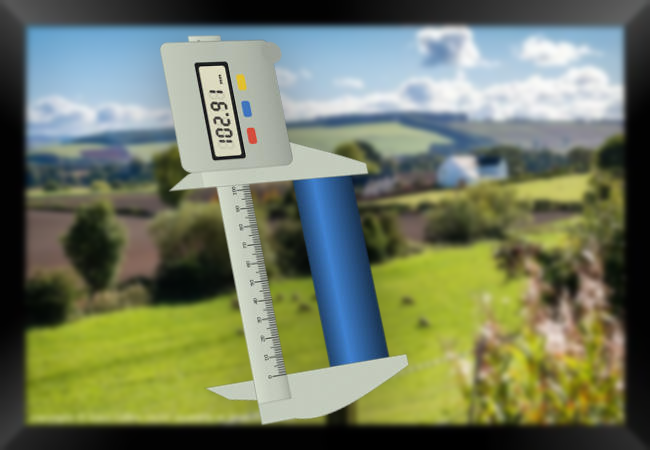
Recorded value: **102.91** mm
